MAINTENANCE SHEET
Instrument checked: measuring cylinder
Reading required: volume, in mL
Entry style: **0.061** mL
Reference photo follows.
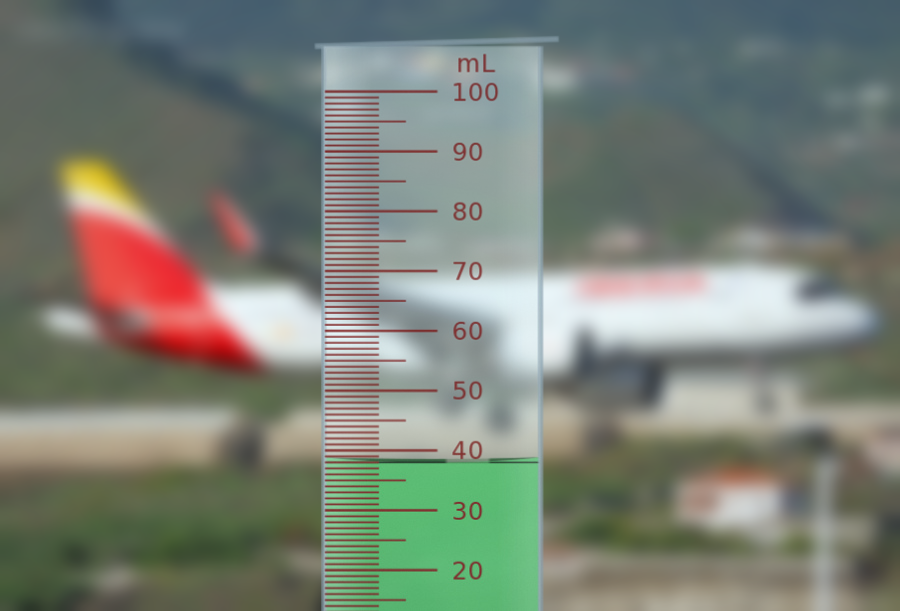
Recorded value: **38** mL
